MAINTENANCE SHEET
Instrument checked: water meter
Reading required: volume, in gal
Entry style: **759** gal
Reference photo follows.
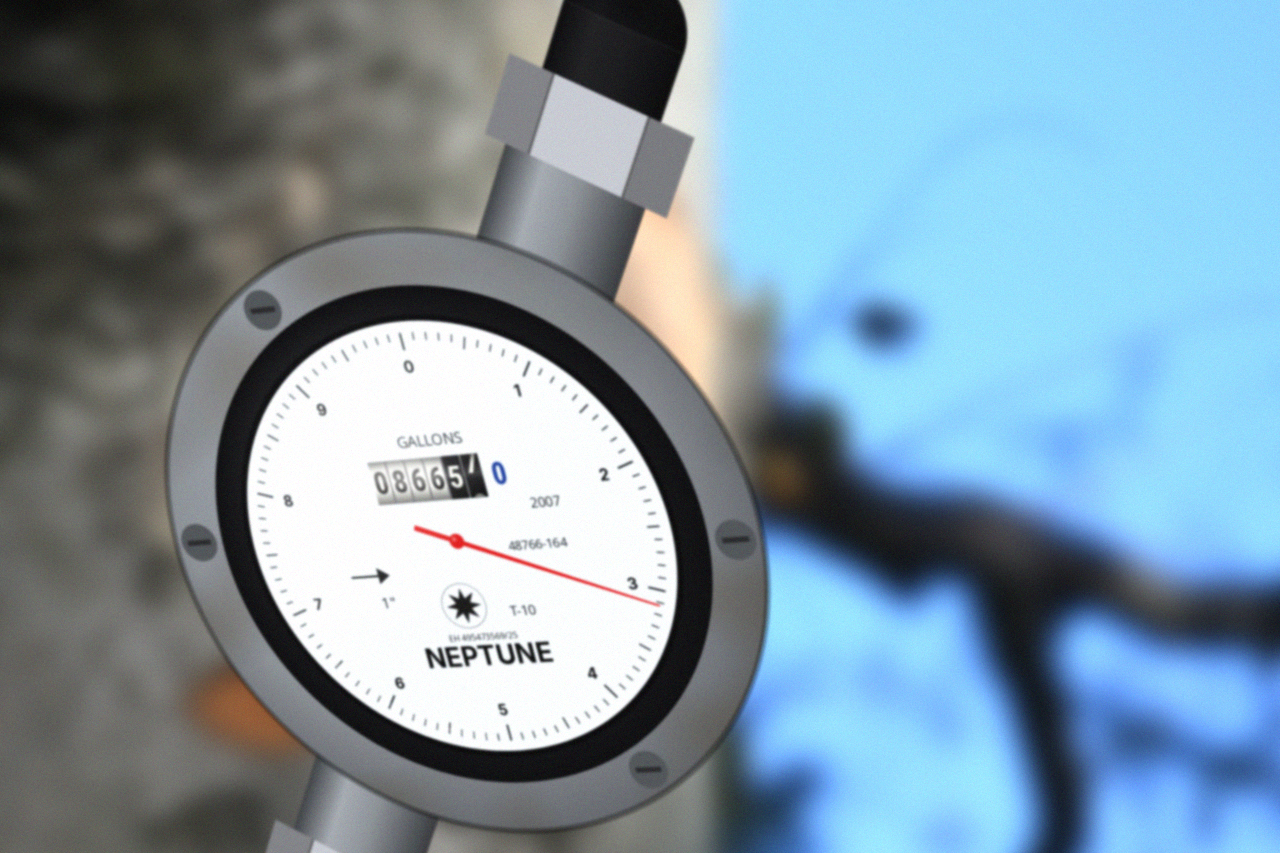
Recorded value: **866573.1** gal
